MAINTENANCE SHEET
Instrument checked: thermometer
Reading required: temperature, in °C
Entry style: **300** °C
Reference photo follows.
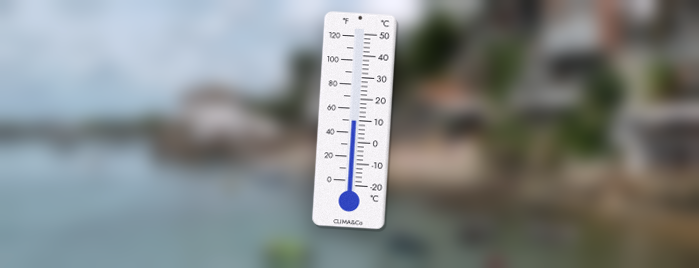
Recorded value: **10** °C
